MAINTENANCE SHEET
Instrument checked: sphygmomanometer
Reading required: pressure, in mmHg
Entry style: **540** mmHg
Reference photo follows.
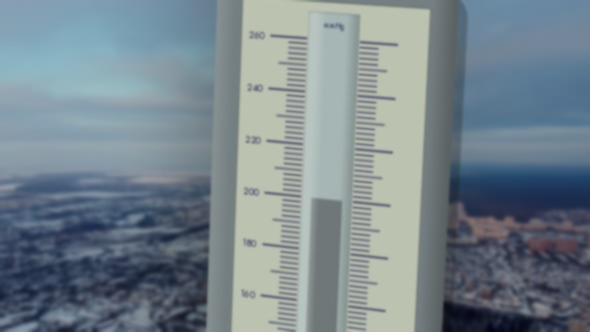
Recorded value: **200** mmHg
